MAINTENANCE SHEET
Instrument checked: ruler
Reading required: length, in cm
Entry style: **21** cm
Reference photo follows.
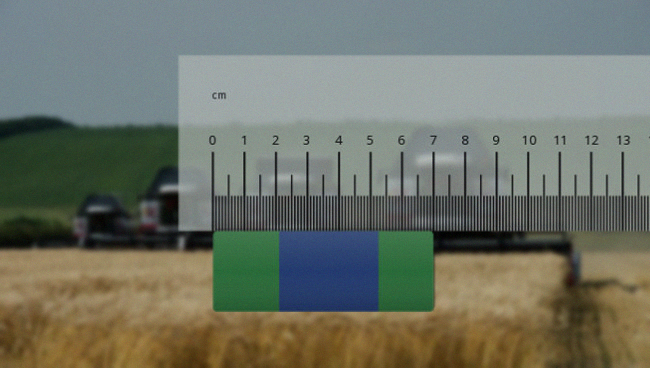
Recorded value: **7** cm
